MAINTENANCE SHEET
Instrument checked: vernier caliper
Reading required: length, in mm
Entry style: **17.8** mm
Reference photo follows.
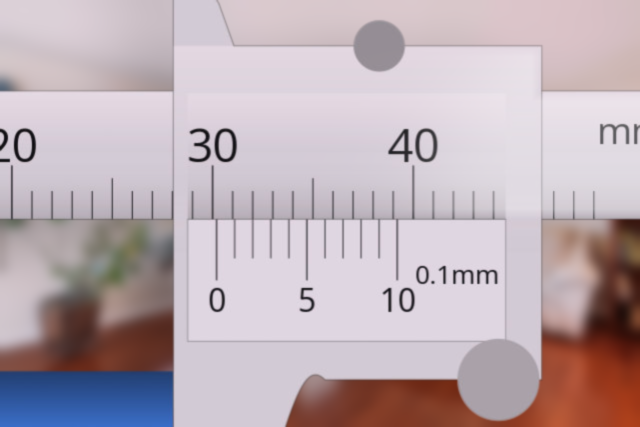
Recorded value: **30.2** mm
